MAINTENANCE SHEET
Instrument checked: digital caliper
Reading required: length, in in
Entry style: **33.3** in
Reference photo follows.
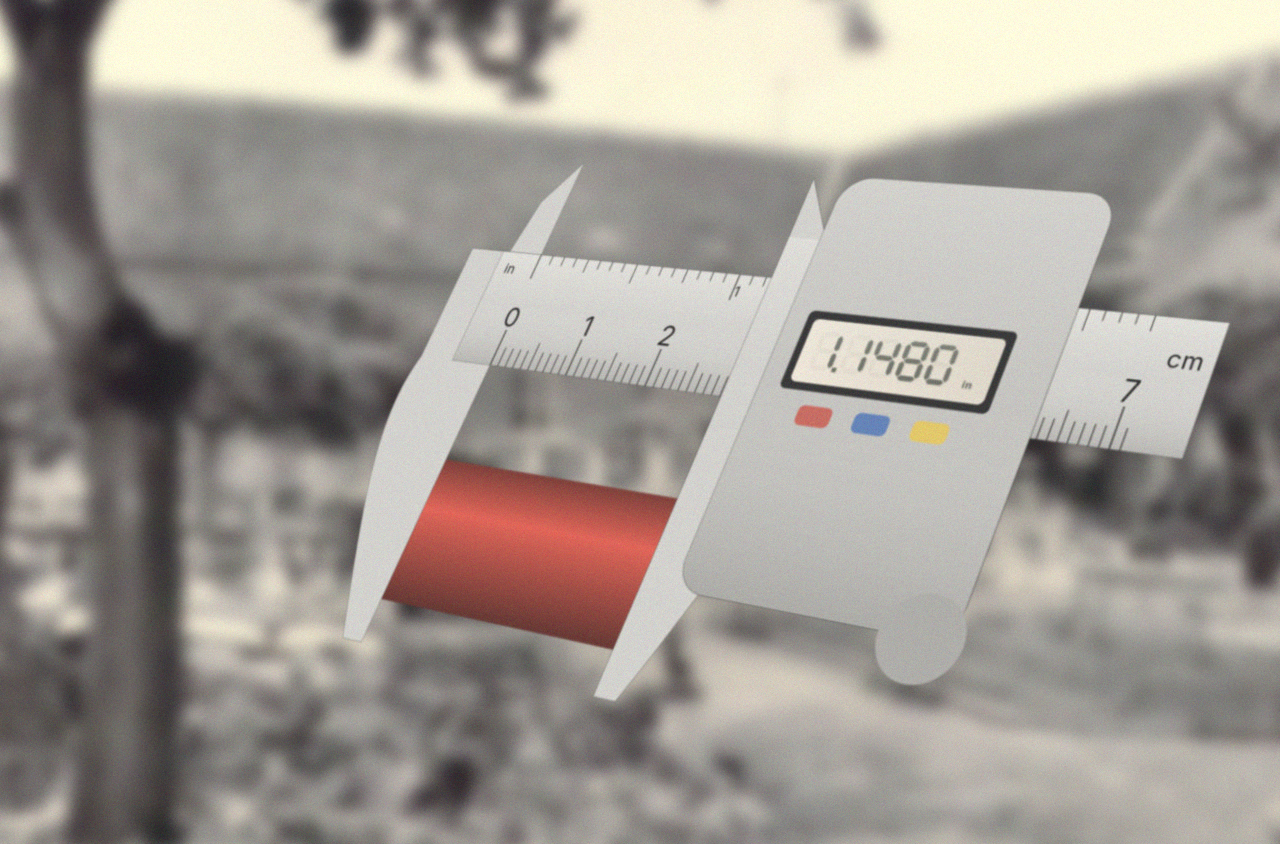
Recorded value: **1.1480** in
